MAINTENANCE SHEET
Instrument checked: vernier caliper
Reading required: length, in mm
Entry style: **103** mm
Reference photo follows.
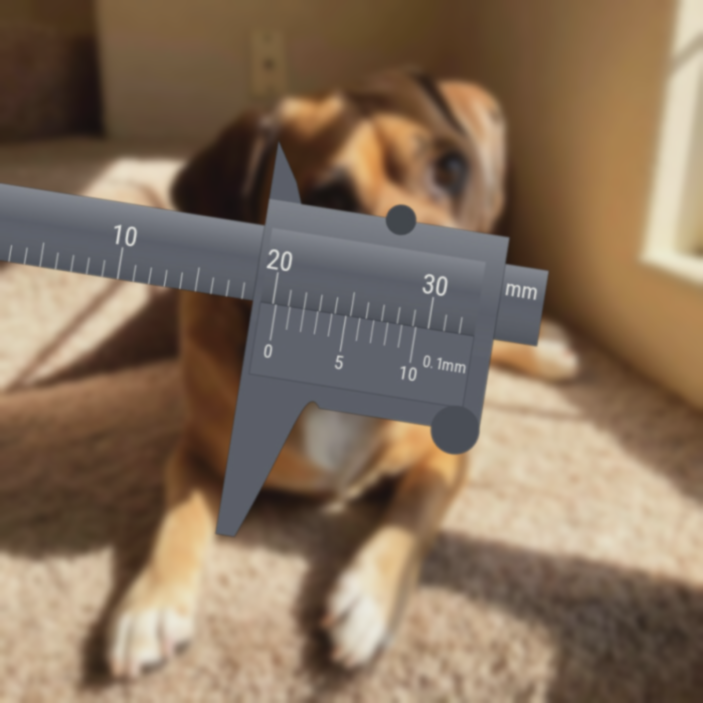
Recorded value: **20.2** mm
